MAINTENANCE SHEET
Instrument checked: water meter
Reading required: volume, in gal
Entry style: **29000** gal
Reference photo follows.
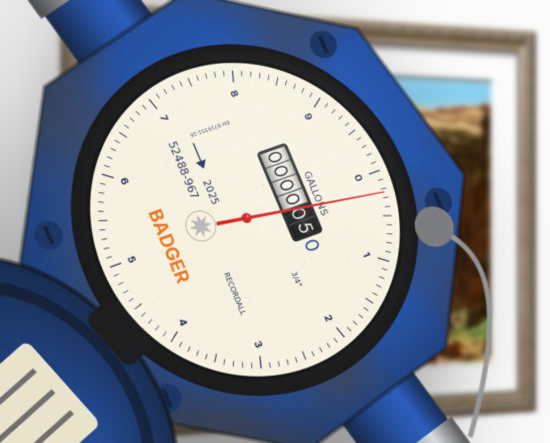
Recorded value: **50.2** gal
